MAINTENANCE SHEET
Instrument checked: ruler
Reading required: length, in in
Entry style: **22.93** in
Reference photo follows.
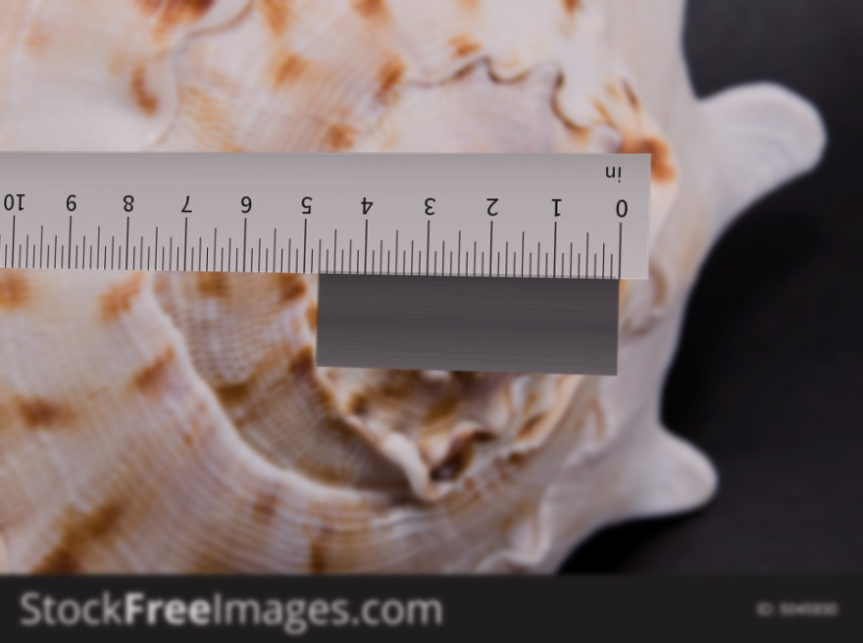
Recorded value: **4.75** in
